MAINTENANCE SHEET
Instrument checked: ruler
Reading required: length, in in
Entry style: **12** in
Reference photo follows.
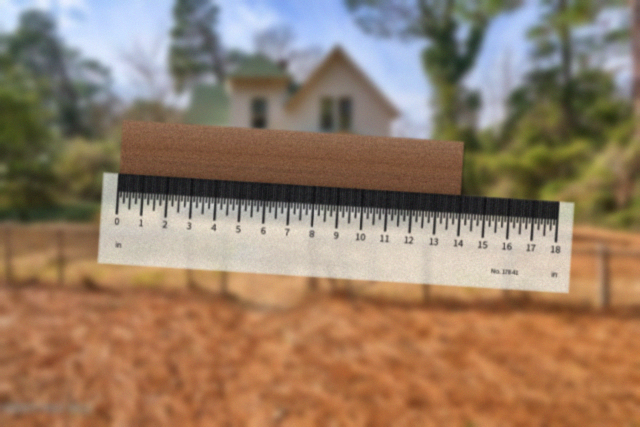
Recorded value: **14** in
